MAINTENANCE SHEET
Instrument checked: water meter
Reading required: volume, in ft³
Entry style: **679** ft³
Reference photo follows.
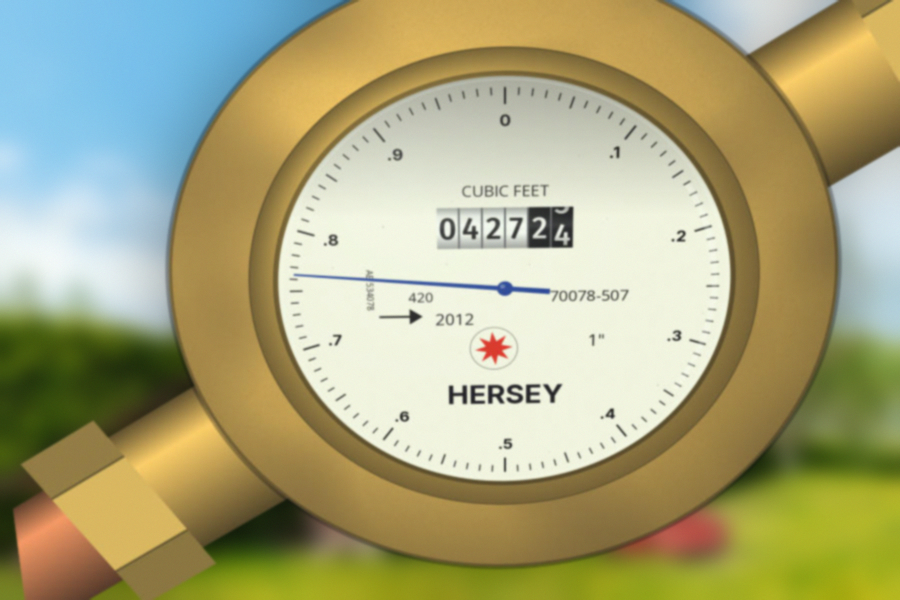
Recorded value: **42723.76** ft³
